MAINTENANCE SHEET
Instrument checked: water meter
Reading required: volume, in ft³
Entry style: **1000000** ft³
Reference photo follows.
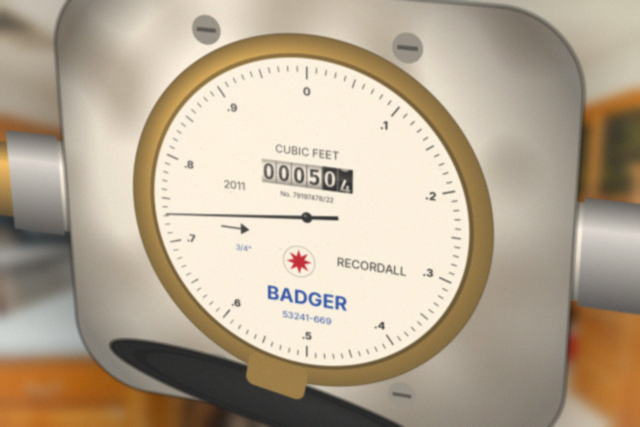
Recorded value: **503.73** ft³
